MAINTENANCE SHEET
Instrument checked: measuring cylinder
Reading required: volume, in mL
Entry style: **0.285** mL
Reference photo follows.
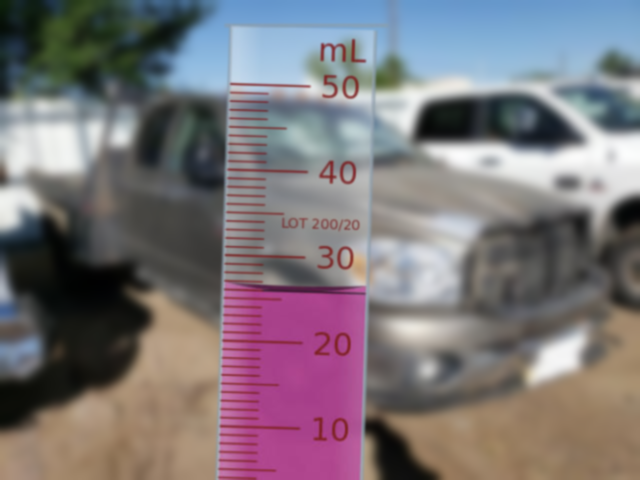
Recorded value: **26** mL
